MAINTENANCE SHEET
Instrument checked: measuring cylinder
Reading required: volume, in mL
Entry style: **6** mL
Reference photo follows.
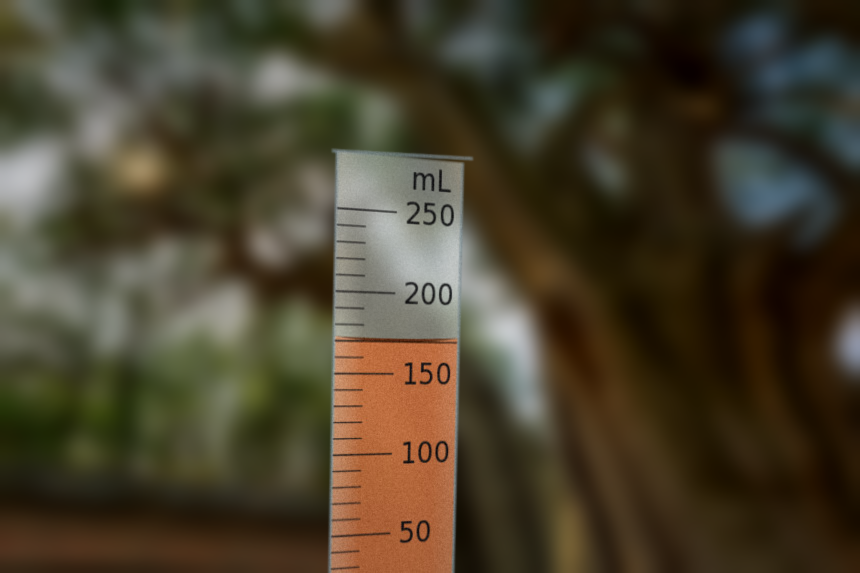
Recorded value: **170** mL
